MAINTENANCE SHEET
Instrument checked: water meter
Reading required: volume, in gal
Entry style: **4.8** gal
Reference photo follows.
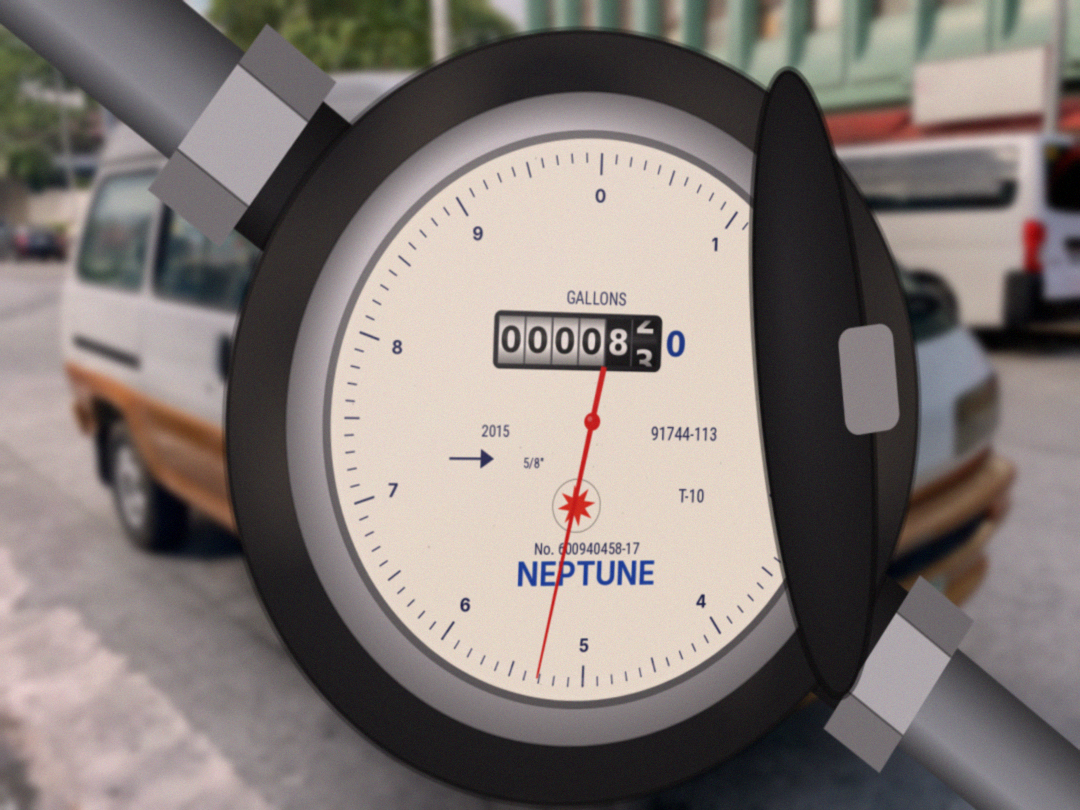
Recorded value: **825.3** gal
